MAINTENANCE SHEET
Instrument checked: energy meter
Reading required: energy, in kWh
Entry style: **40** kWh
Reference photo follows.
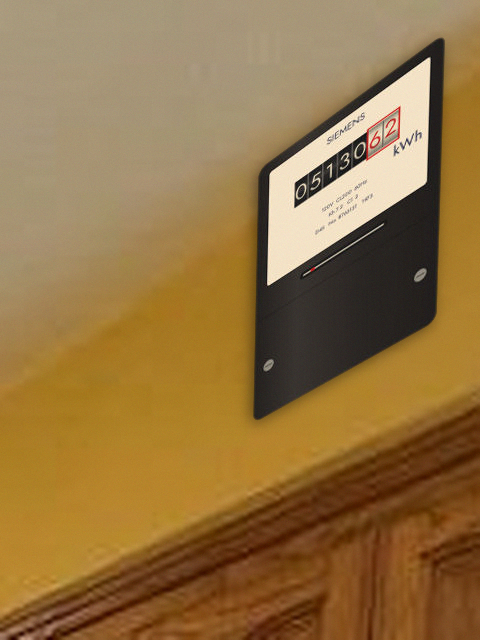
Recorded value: **5130.62** kWh
